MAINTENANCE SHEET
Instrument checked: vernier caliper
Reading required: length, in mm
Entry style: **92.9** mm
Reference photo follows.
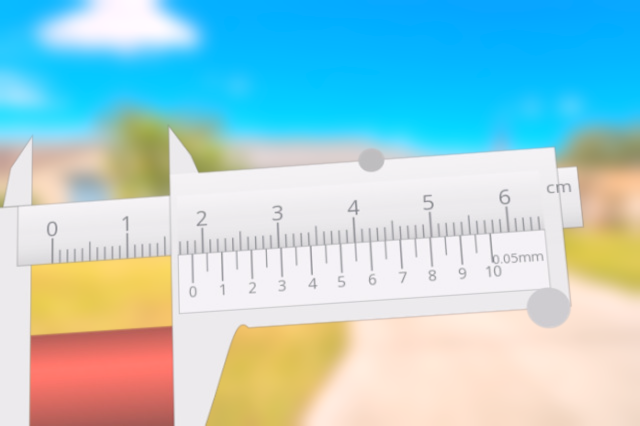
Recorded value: **18.6** mm
